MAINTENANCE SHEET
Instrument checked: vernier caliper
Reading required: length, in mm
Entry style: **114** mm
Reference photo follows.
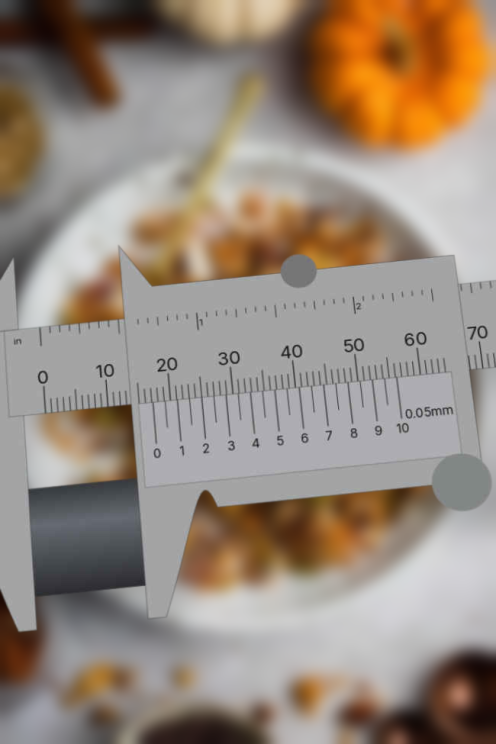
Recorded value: **17.2** mm
